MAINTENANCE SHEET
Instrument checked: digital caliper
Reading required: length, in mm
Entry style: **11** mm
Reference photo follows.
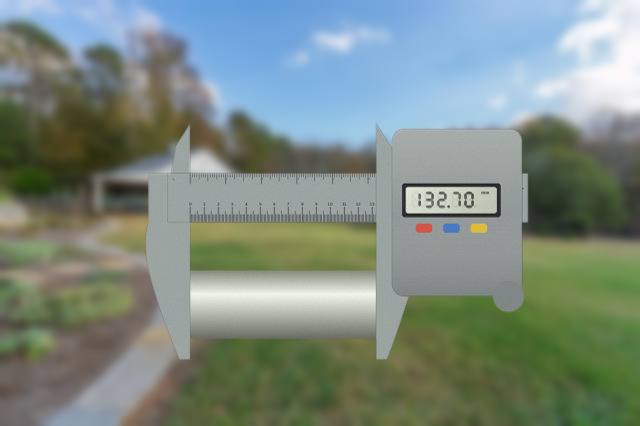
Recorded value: **132.70** mm
